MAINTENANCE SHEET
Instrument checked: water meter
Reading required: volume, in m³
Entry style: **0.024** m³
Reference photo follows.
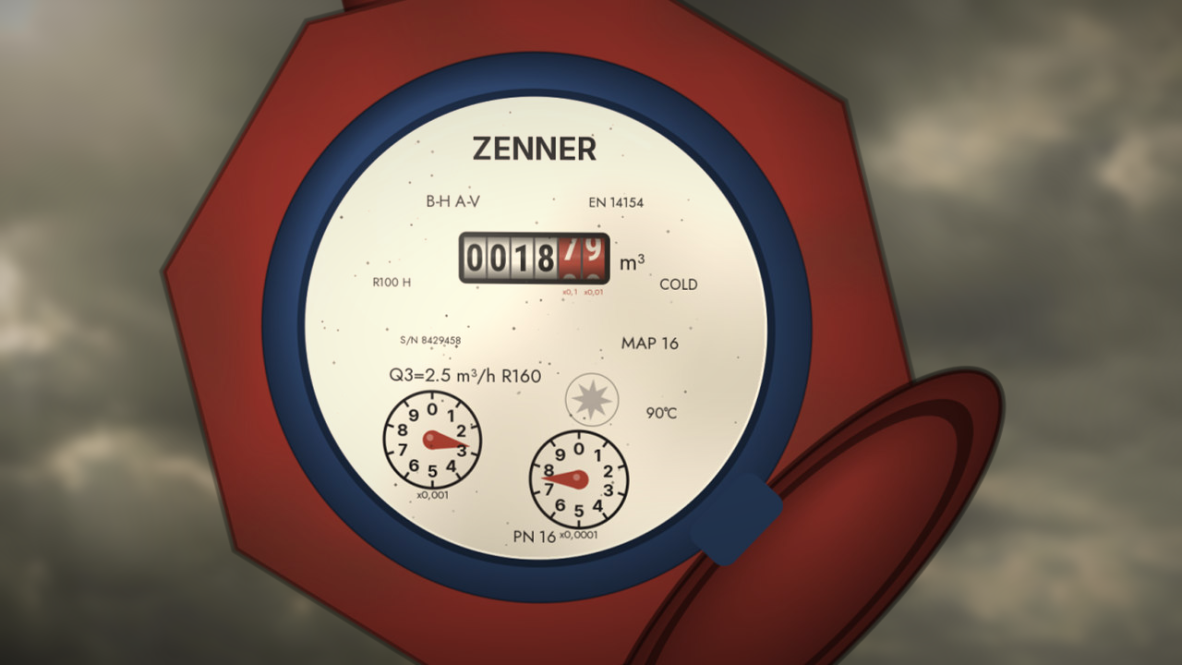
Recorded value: **18.7927** m³
